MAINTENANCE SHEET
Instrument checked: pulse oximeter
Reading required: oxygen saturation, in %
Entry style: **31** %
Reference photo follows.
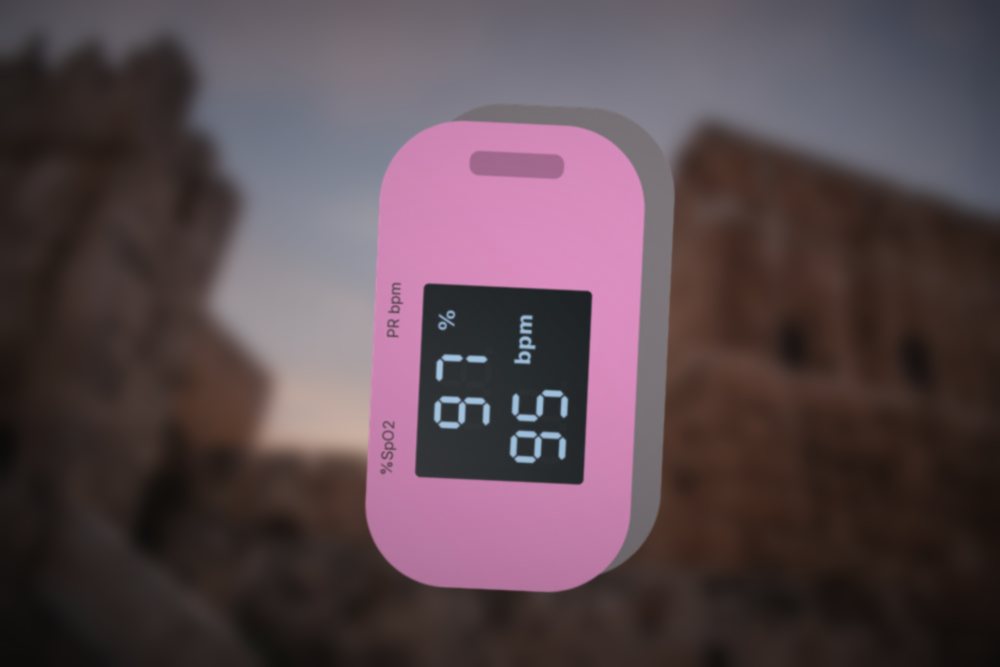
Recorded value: **97** %
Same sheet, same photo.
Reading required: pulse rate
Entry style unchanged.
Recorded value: **95** bpm
